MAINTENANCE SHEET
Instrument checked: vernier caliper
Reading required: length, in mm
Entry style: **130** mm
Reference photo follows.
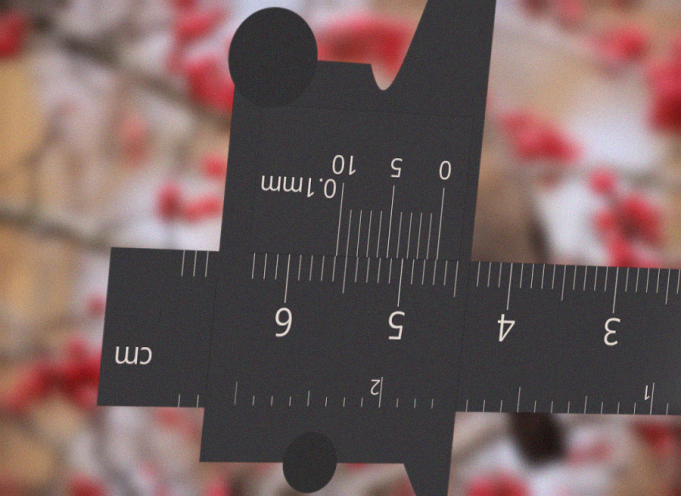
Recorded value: **46.9** mm
